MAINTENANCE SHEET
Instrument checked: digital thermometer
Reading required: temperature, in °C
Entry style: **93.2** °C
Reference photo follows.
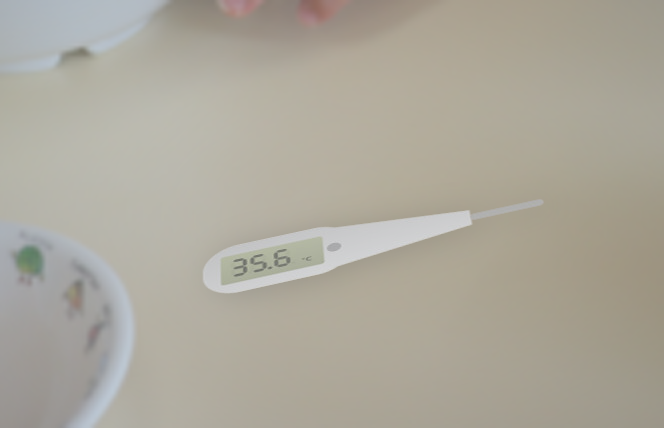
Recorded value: **35.6** °C
